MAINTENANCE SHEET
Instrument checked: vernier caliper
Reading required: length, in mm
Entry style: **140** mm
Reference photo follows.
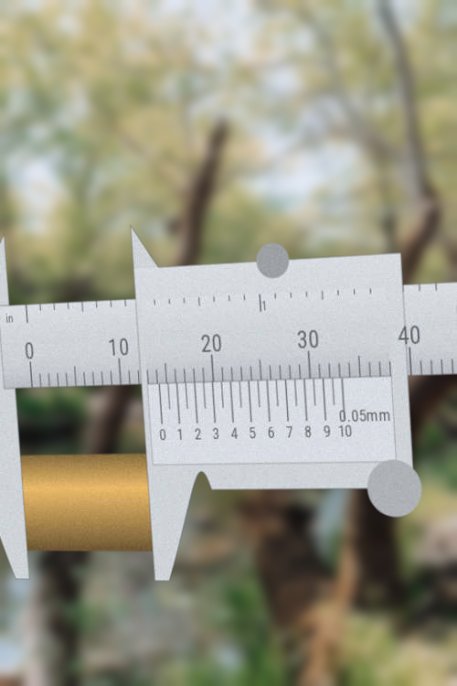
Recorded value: **14.2** mm
